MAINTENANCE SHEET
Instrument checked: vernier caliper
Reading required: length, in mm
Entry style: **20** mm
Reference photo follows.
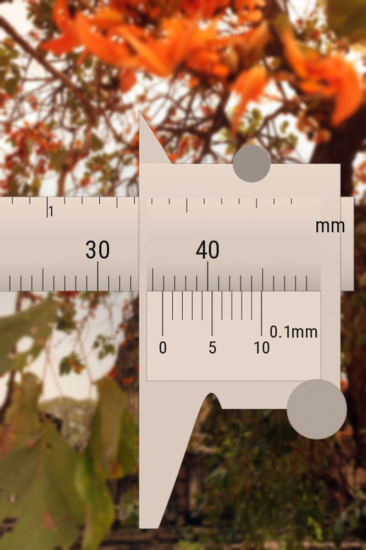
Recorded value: **35.9** mm
